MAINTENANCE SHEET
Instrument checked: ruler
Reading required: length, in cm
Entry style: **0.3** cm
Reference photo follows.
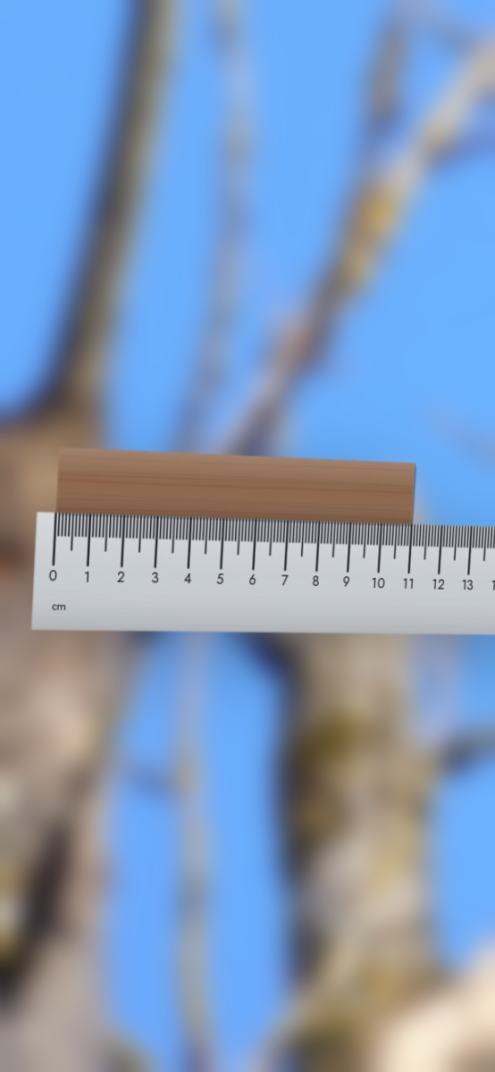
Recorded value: **11** cm
